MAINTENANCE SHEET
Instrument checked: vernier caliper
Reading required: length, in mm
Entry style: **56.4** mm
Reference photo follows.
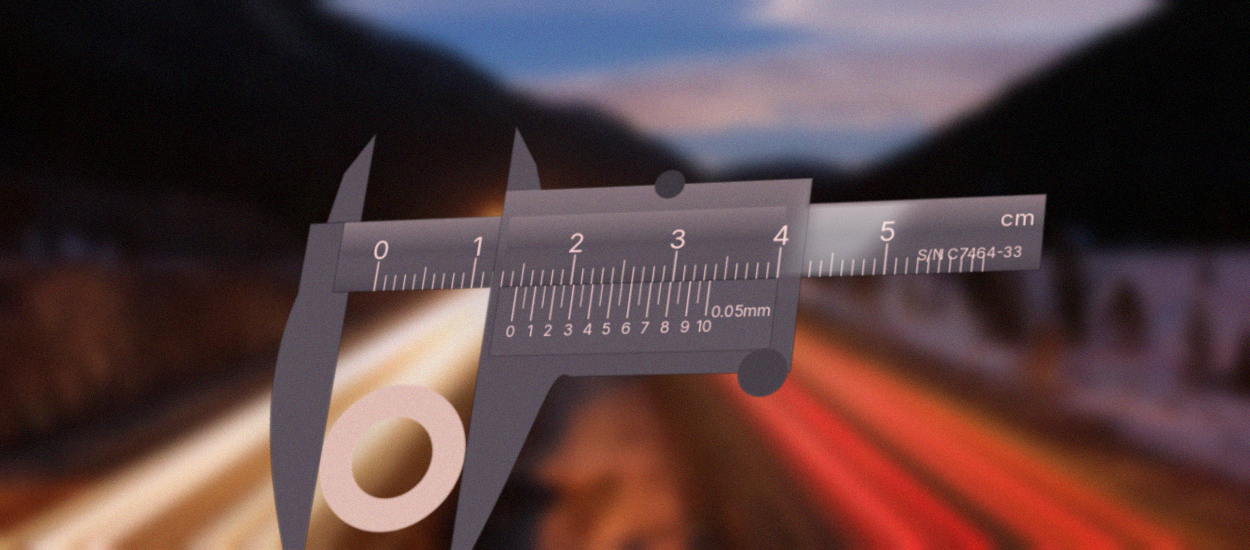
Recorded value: **14.6** mm
